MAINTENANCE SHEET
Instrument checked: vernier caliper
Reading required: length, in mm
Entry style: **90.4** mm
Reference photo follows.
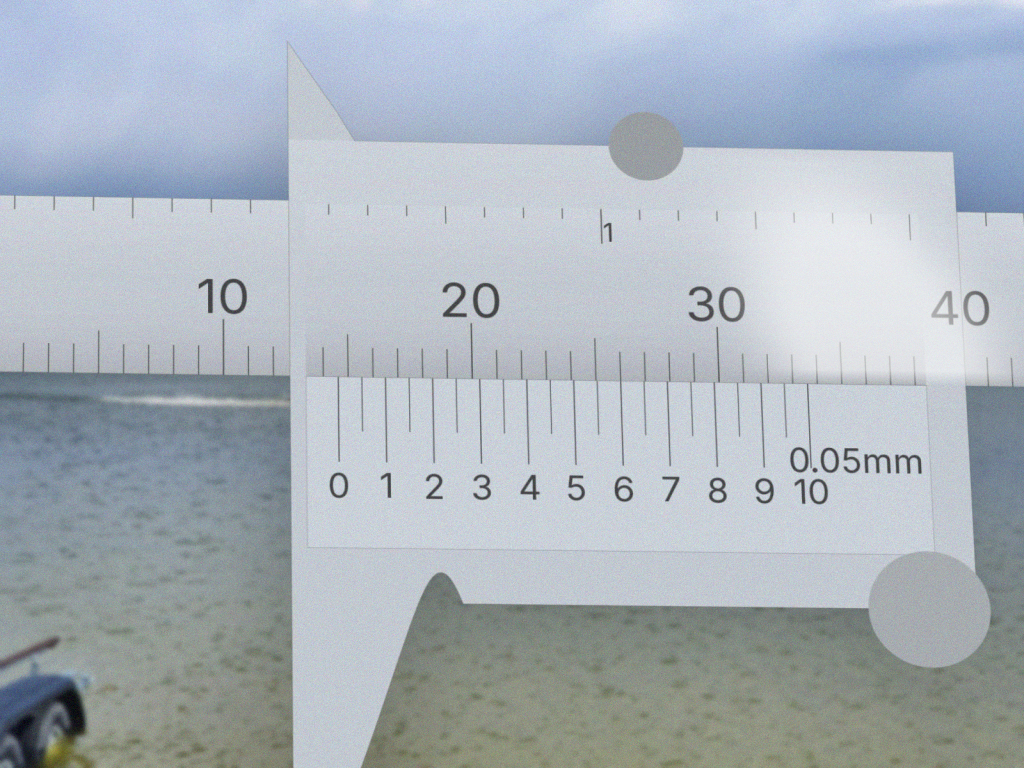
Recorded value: **14.60** mm
